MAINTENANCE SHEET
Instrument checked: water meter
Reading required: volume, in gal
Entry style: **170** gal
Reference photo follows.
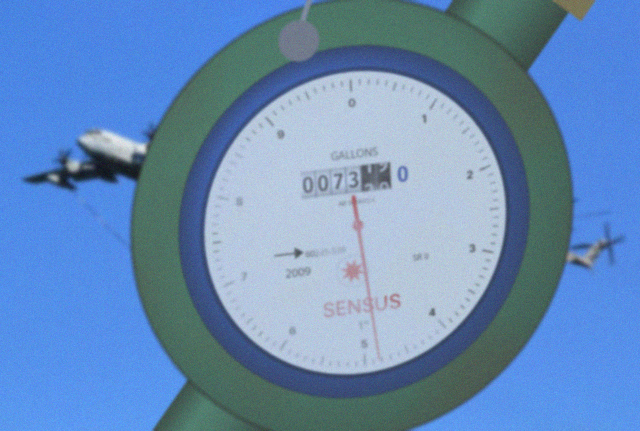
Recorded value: **73194.8** gal
